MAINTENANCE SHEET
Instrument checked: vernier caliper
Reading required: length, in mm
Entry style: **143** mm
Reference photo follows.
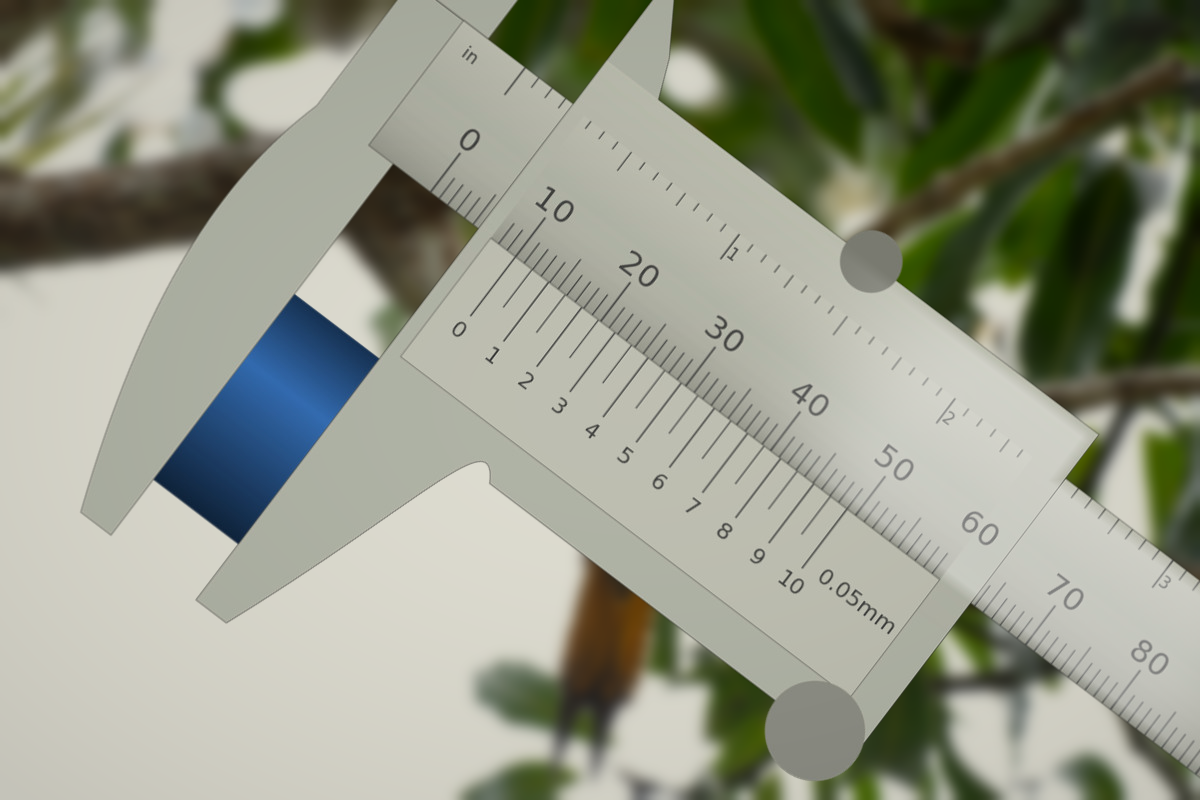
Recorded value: **10.0** mm
